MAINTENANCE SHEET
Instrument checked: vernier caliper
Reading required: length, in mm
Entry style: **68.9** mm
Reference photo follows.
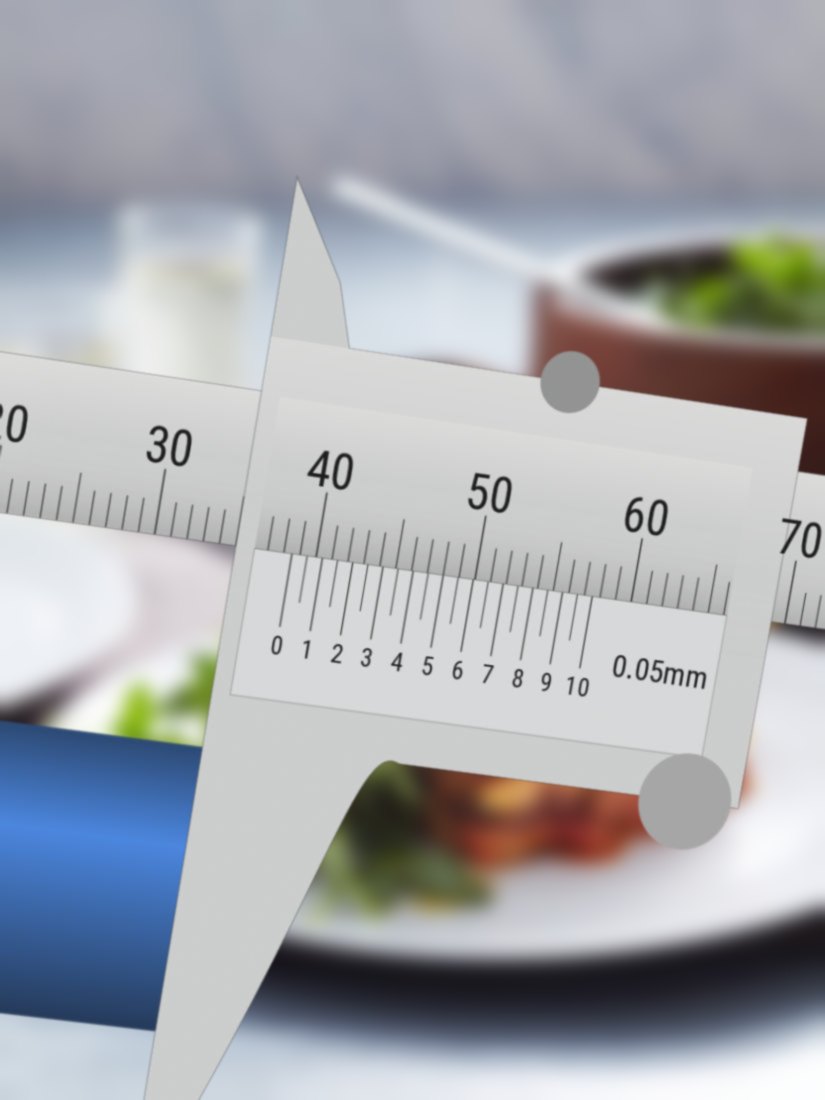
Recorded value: **38.5** mm
